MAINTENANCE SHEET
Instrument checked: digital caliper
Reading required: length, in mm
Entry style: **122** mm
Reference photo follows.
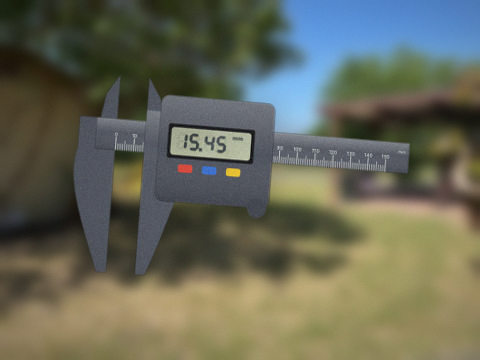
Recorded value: **15.45** mm
